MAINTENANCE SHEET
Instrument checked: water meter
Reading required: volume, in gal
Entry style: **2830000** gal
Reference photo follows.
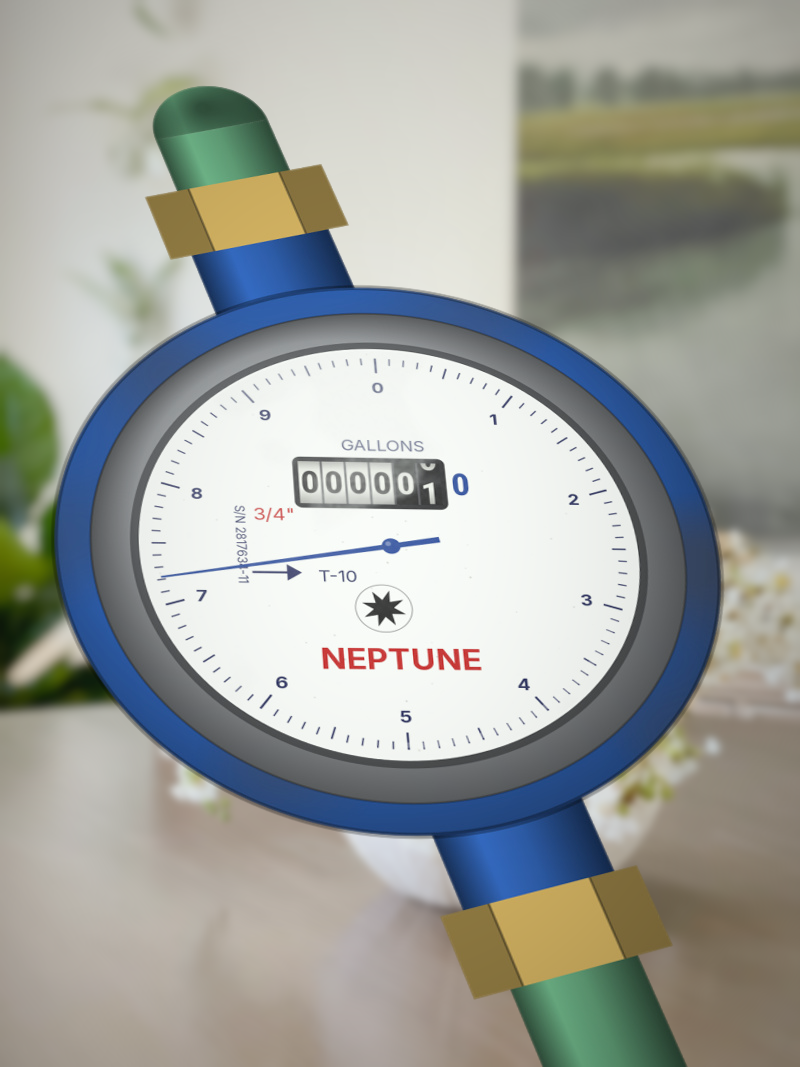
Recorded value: **7.2** gal
